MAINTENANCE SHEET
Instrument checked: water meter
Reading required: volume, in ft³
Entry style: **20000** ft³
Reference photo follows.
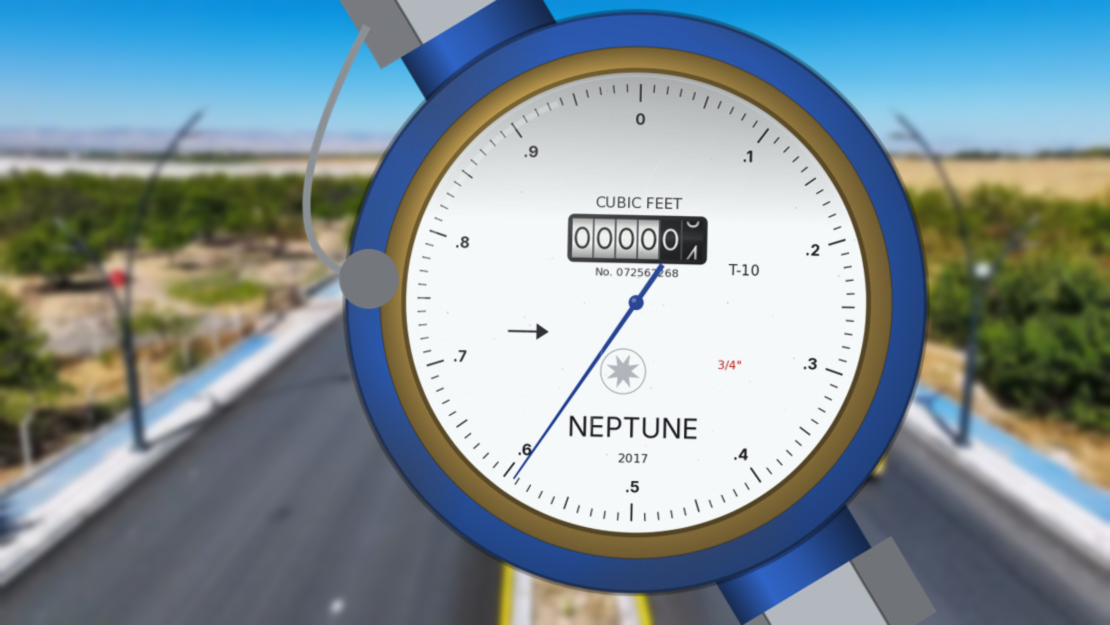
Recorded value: **3.59** ft³
